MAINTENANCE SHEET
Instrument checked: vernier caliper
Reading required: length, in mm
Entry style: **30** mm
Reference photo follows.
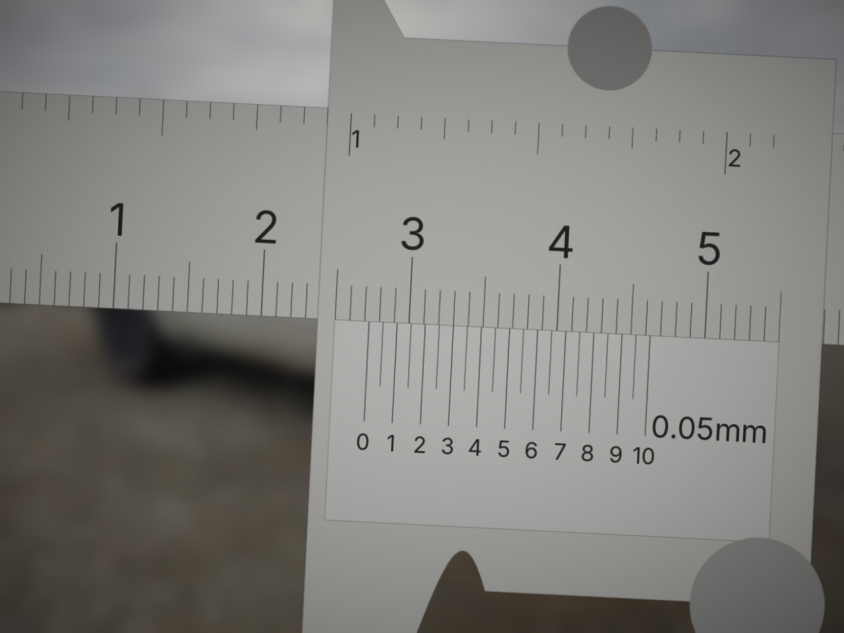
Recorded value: **27.3** mm
